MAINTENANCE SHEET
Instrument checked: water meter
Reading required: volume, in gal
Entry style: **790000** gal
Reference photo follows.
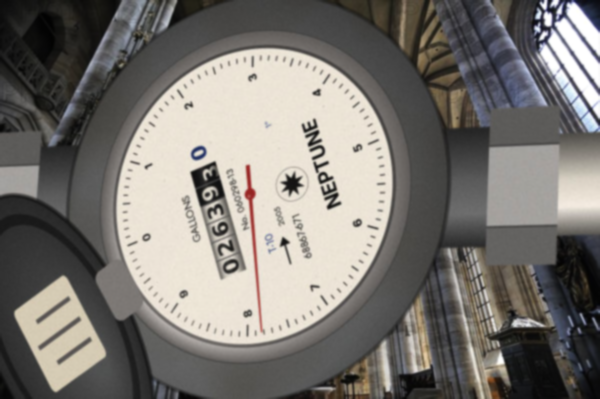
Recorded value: **263927.8** gal
